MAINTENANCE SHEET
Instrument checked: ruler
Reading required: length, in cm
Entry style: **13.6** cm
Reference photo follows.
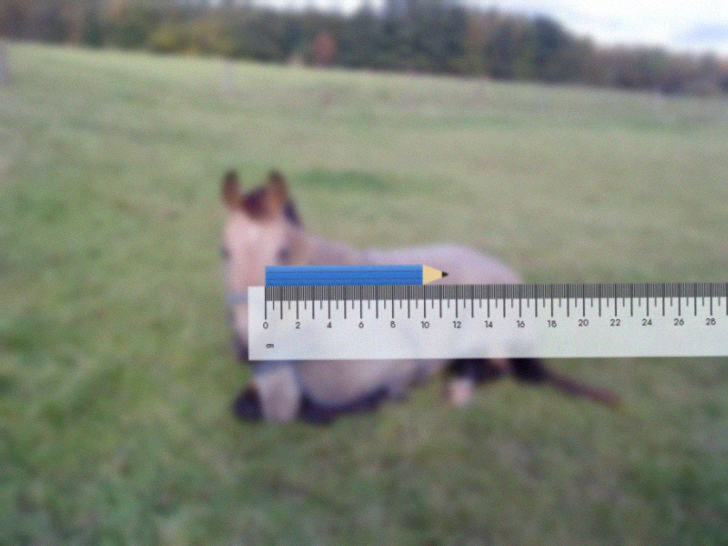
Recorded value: **11.5** cm
